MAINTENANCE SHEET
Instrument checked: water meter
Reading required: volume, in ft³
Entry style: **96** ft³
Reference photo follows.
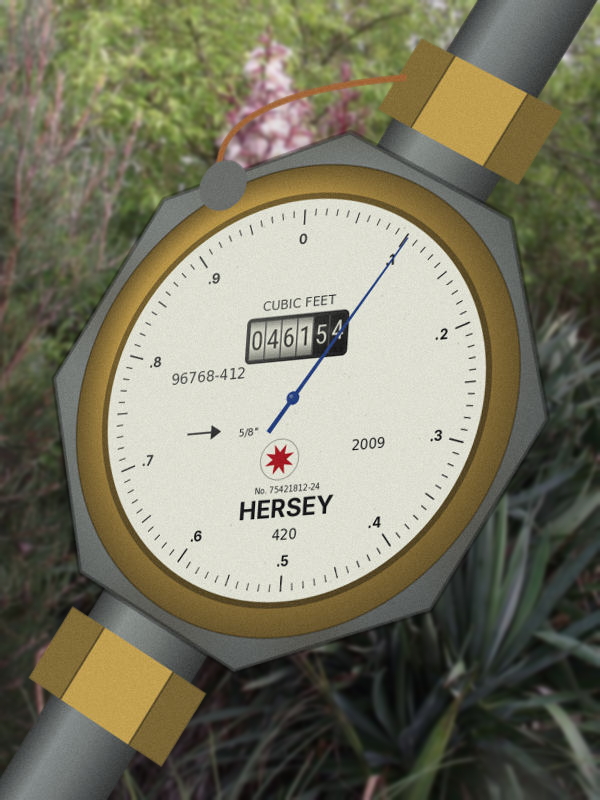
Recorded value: **46154.10** ft³
